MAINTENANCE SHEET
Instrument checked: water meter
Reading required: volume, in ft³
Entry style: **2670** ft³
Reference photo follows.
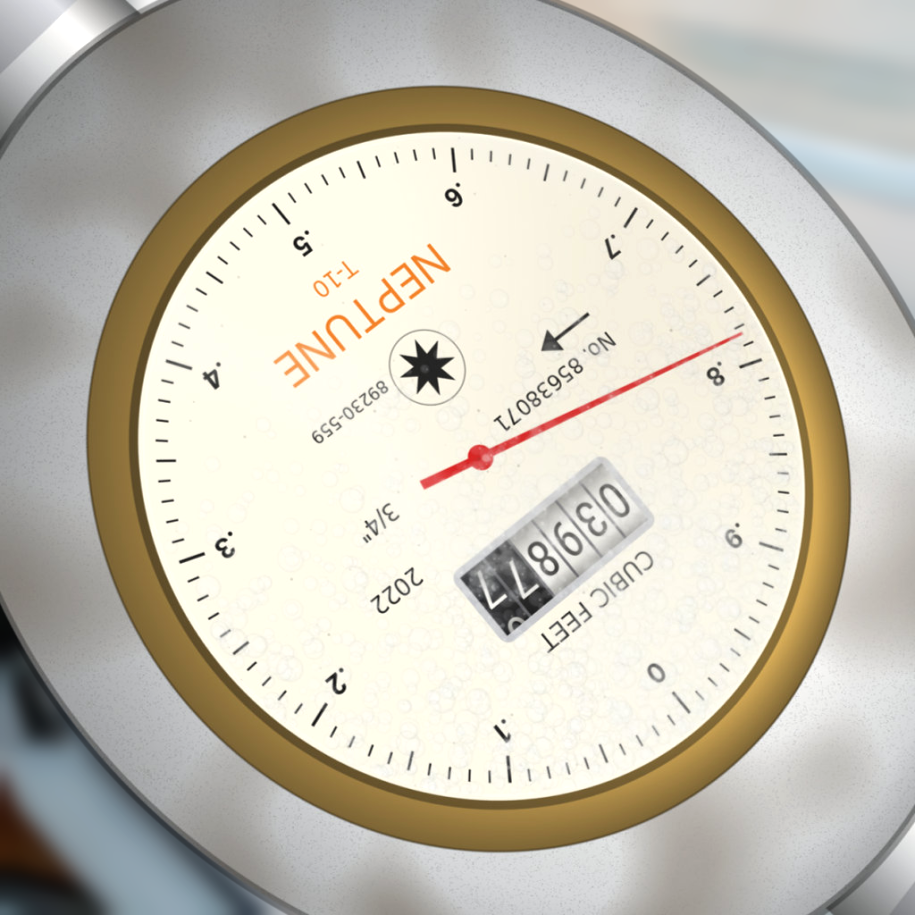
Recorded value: **39876.78** ft³
